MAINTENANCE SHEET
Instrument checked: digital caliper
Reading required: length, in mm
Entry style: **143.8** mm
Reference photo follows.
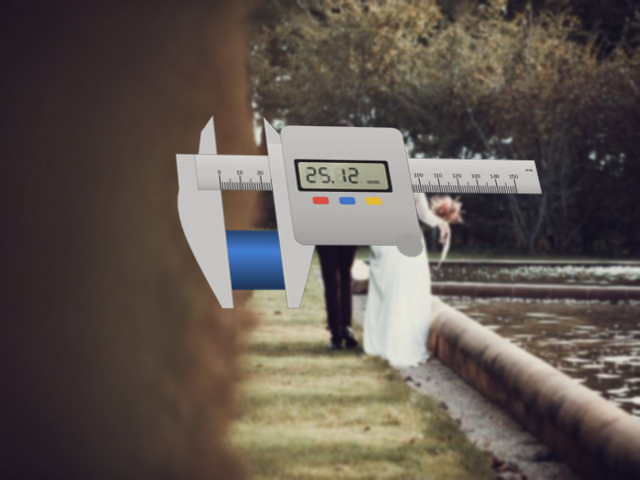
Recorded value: **25.12** mm
